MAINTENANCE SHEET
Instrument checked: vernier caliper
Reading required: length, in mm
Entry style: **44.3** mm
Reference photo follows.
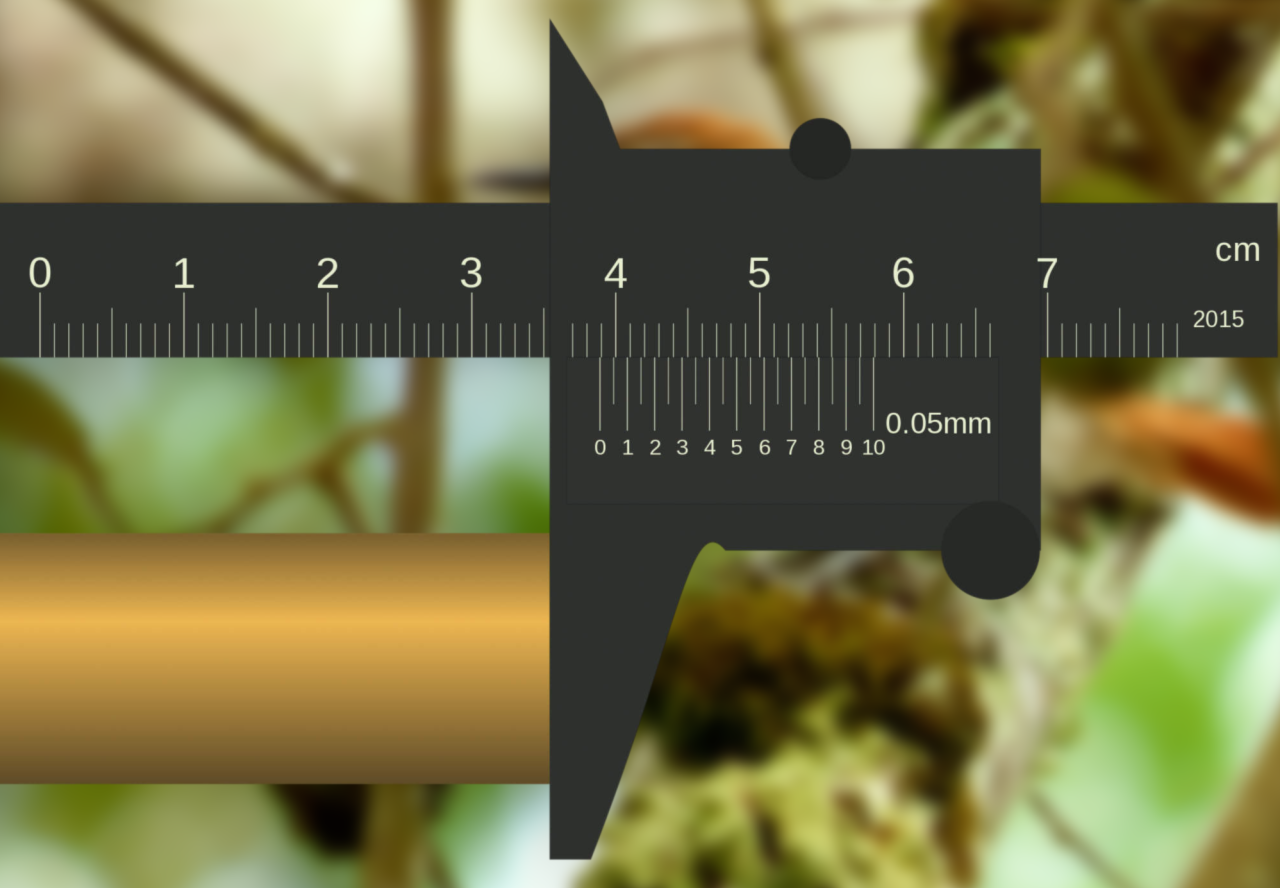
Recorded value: **38.9** mm
